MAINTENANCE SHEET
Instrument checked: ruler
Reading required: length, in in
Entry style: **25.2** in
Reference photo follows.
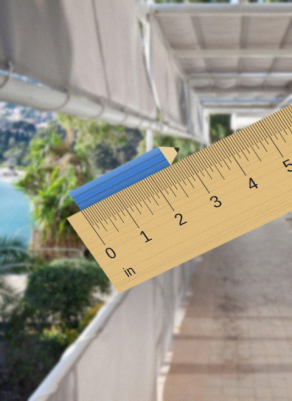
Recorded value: **3** in
